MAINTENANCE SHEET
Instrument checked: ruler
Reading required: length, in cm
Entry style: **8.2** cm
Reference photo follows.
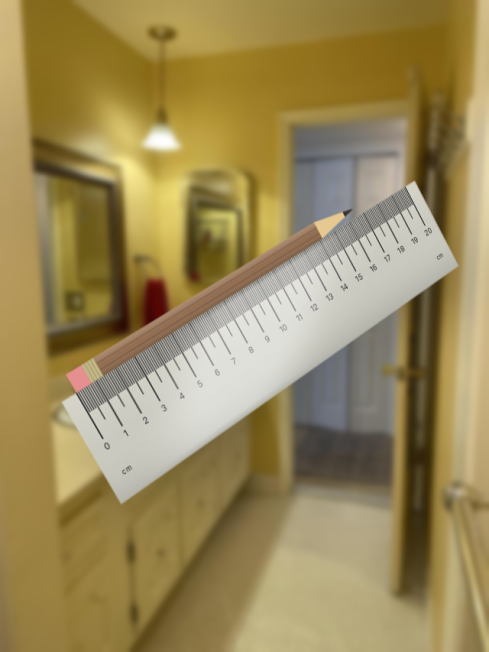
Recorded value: **16.5** cm
